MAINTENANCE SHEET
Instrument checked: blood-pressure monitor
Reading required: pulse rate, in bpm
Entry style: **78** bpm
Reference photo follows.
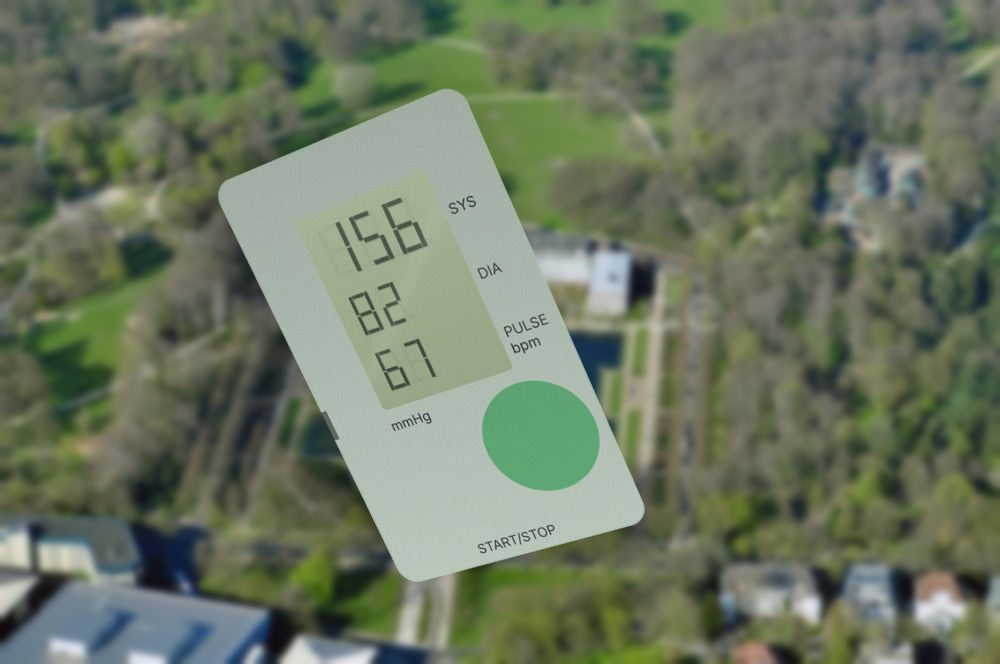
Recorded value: **67** bpm
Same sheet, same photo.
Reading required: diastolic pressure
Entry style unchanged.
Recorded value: **82** mmHg
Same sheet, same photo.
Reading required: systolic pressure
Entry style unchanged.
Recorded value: **156** mmHg
